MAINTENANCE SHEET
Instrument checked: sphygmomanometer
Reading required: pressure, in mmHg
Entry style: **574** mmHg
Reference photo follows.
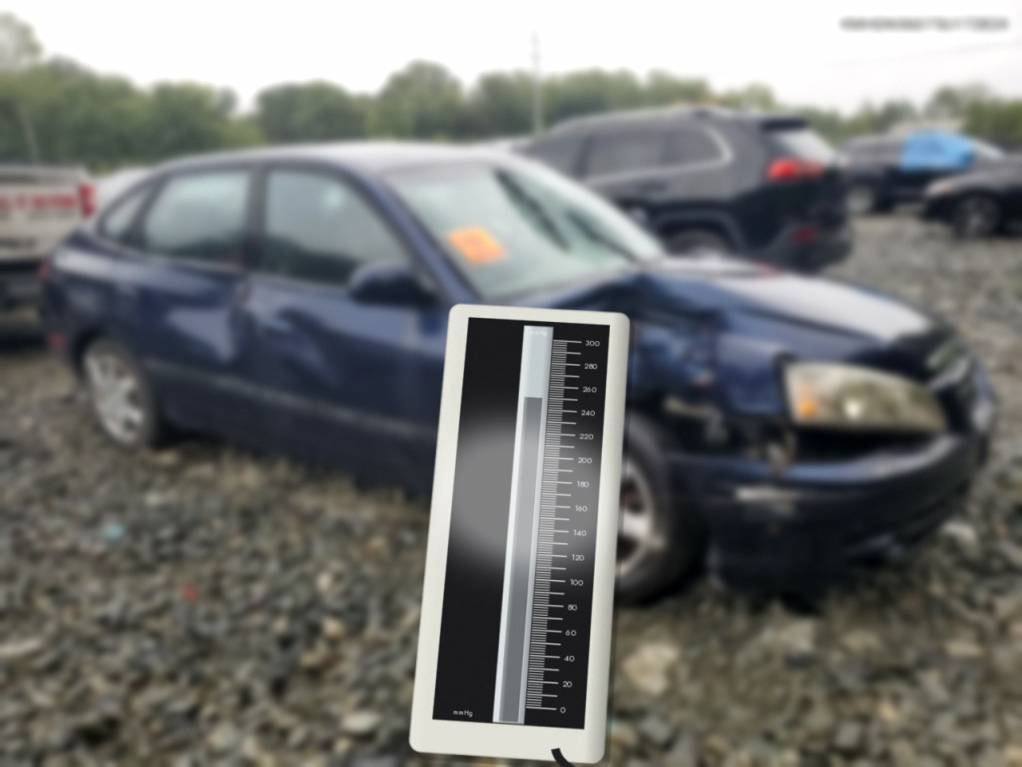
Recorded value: **250** mmHg
